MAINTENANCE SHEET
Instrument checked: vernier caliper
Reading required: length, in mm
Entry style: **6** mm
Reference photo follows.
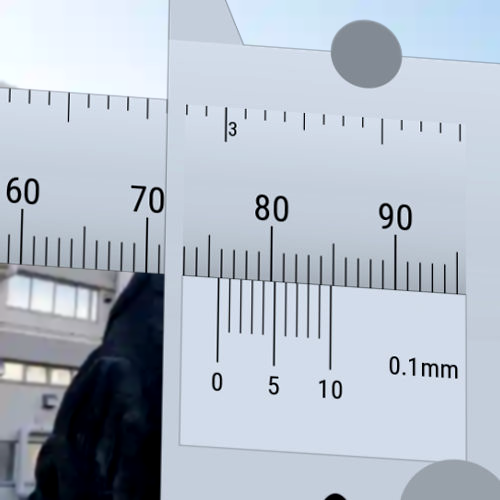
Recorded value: **75.8** mm
